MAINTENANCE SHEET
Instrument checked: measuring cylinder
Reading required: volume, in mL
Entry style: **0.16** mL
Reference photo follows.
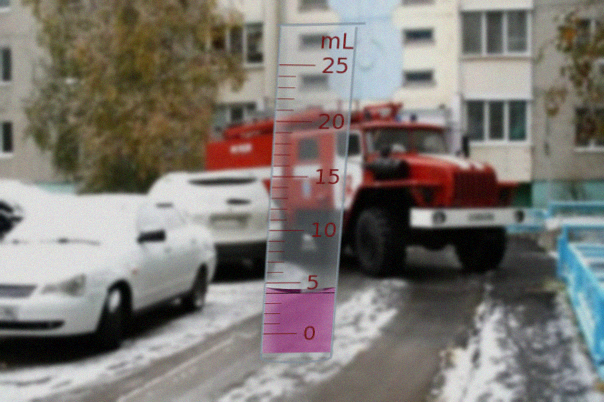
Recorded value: **4** mL
